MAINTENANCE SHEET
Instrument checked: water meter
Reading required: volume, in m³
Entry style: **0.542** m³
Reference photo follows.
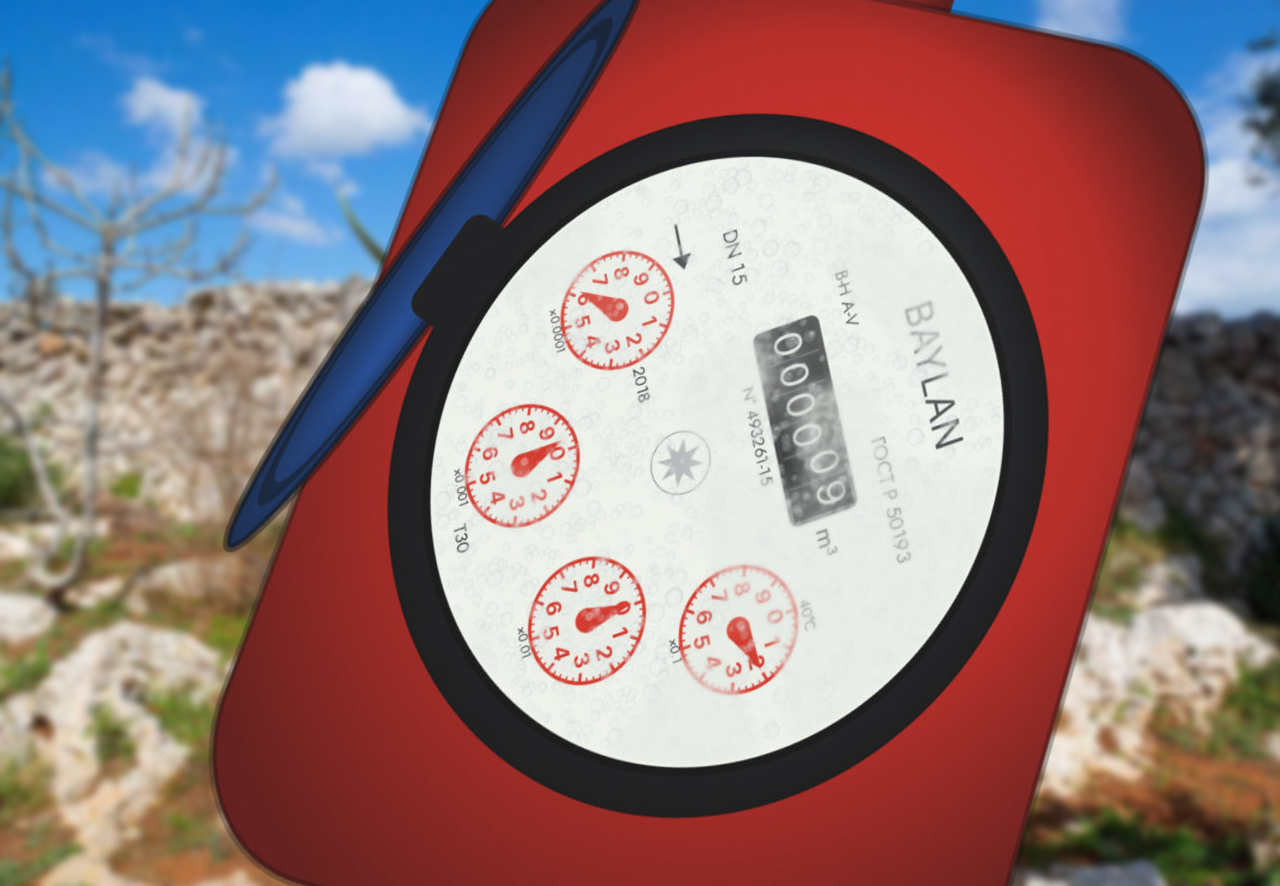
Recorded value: **9.1996** m³
